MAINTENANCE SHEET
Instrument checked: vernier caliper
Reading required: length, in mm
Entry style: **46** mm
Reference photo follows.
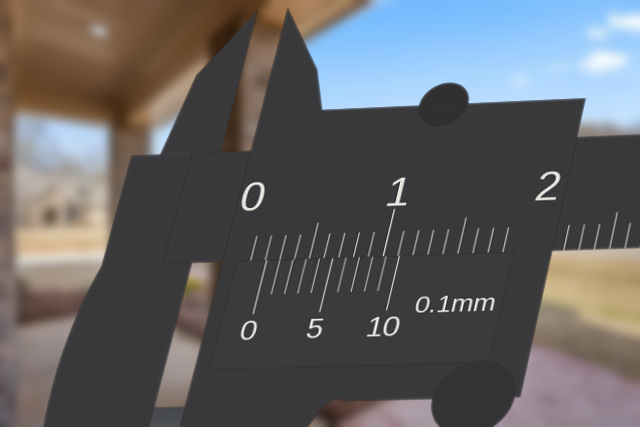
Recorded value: **2.1** mm
